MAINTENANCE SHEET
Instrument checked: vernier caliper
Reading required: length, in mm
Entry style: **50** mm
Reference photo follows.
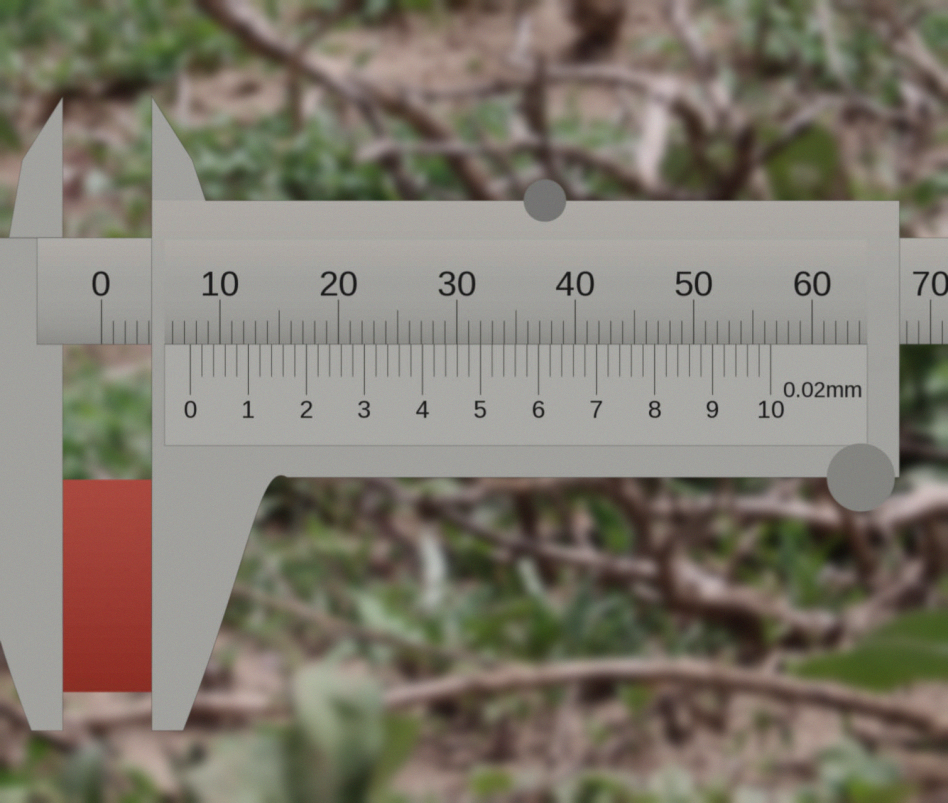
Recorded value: **7.5** mm
